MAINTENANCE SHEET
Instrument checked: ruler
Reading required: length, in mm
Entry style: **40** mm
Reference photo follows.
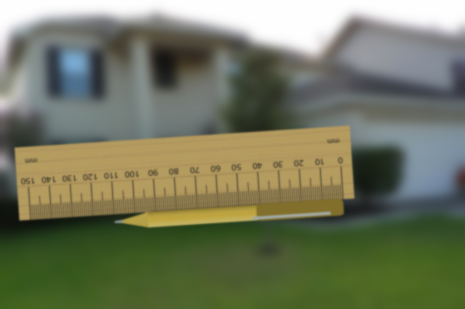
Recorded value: **110** mm
